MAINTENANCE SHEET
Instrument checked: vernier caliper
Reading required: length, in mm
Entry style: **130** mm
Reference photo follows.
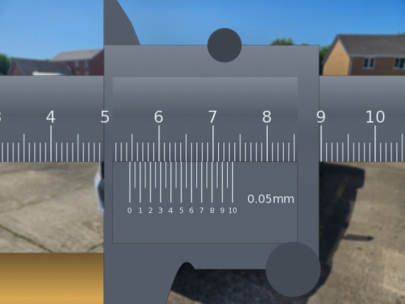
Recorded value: **54.6** mm
